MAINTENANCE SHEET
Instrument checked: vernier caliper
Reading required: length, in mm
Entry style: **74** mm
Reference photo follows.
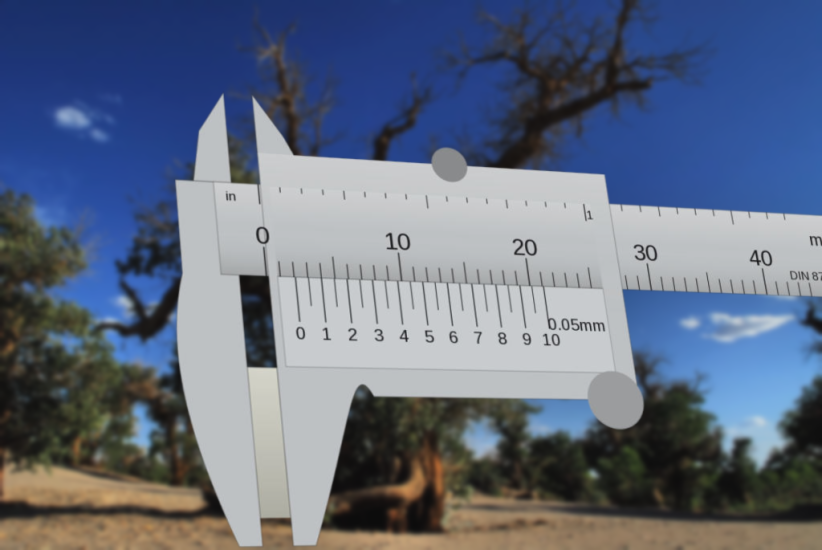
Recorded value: **2.1** mm
